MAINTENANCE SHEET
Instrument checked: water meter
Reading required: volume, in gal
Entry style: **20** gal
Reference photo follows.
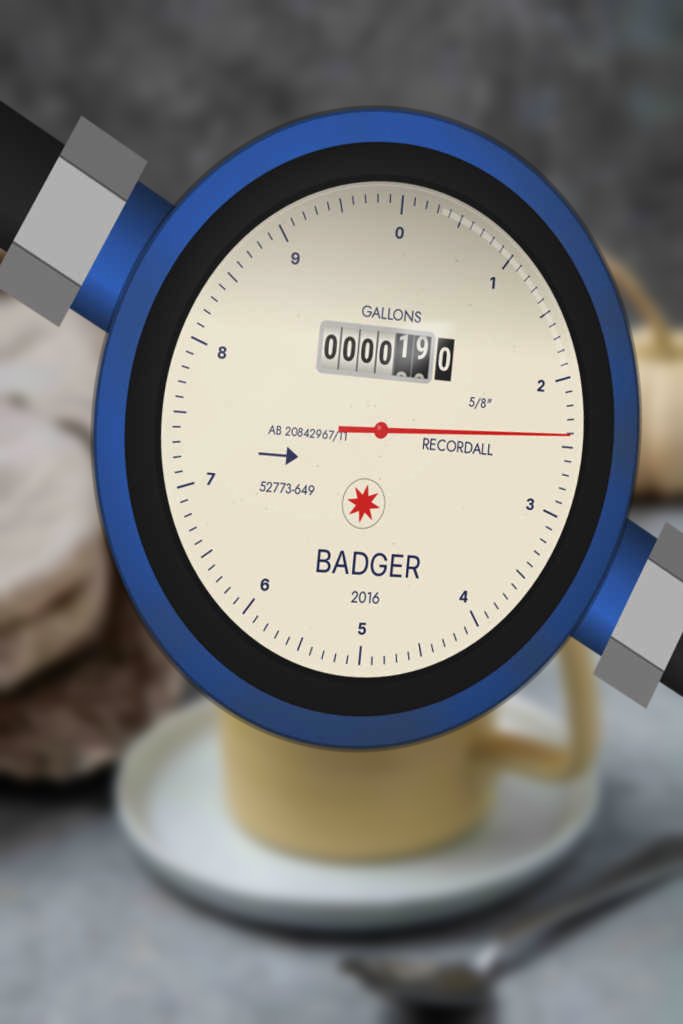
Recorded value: **192.4** gal
